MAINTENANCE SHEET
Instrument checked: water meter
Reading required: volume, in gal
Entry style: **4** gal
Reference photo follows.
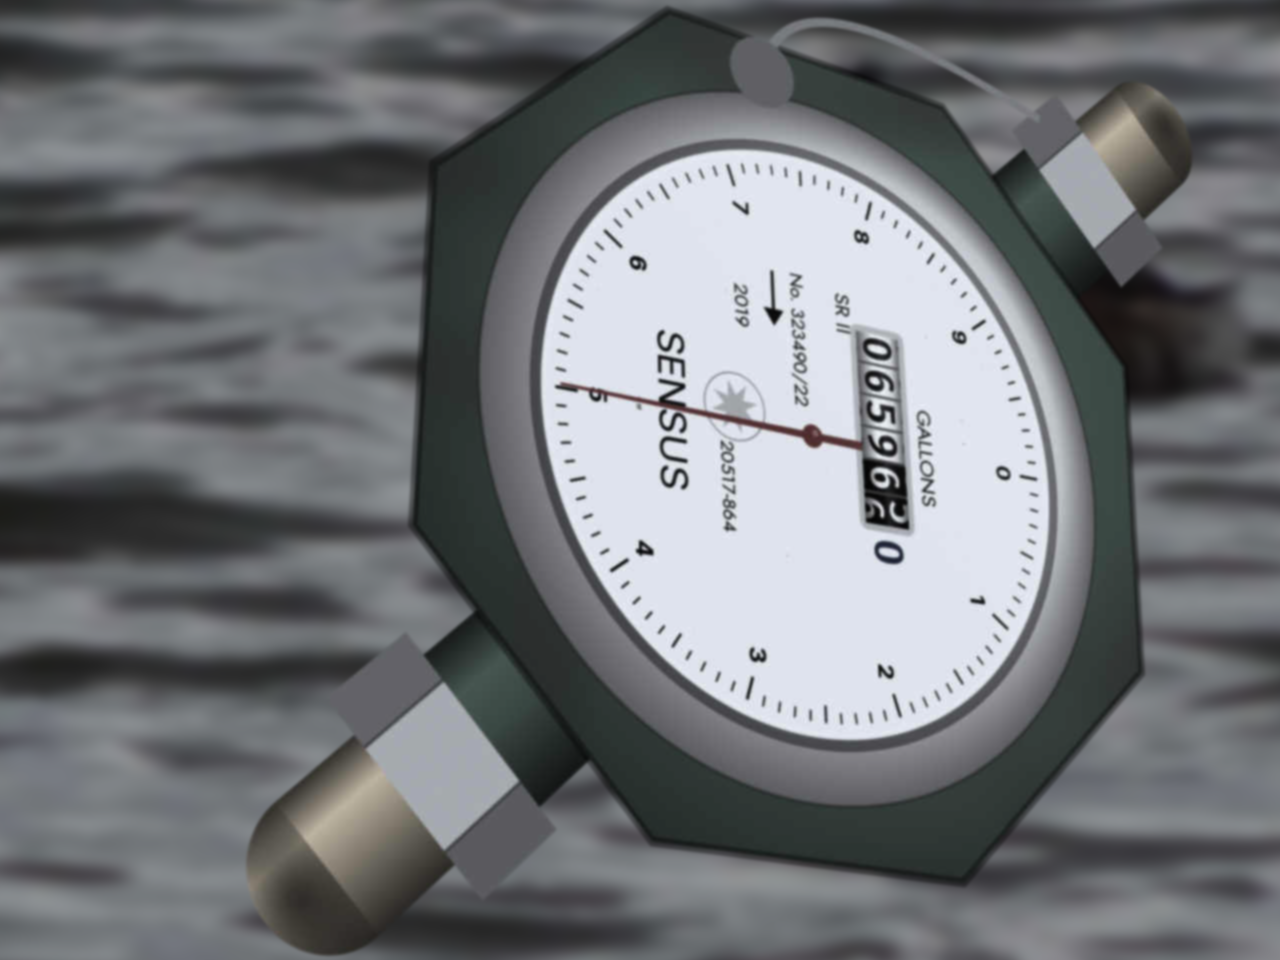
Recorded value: **659655.0** gal
